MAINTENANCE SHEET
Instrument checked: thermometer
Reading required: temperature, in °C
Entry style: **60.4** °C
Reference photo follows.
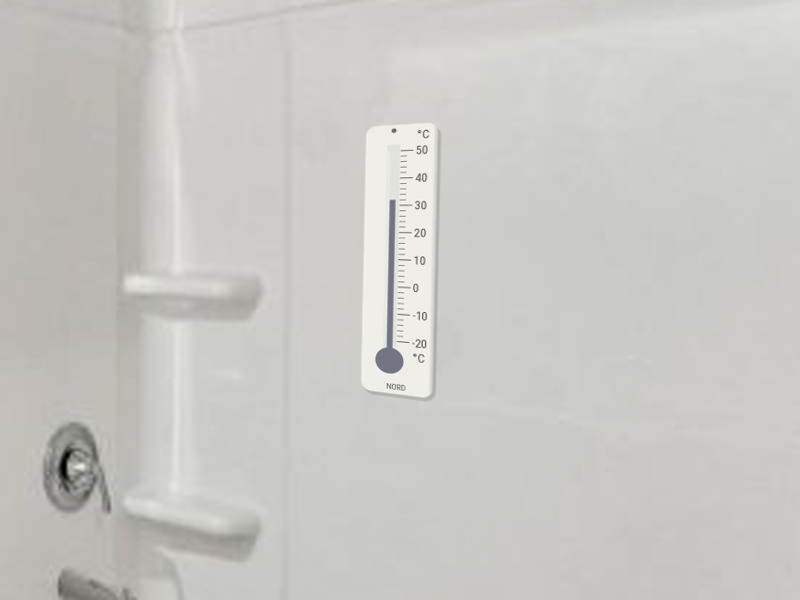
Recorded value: **32** °C
